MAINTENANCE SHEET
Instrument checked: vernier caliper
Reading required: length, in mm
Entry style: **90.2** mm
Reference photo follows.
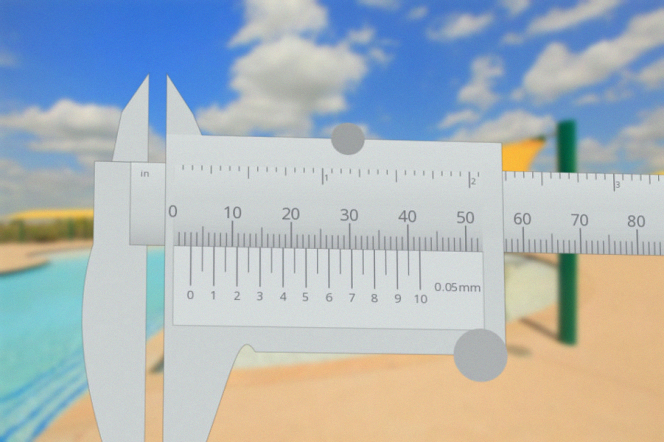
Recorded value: **3.0** mm
